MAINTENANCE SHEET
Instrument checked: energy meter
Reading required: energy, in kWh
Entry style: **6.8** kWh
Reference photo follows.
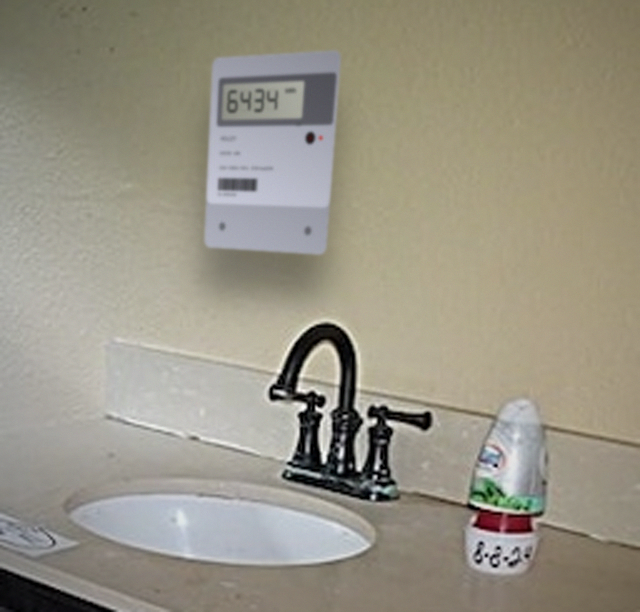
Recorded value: **6434** kWh
